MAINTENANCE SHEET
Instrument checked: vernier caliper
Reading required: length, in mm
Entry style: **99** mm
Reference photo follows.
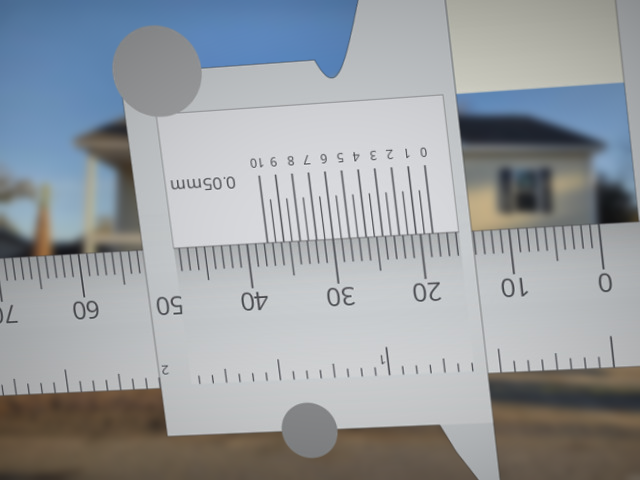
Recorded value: **18.6** mm
